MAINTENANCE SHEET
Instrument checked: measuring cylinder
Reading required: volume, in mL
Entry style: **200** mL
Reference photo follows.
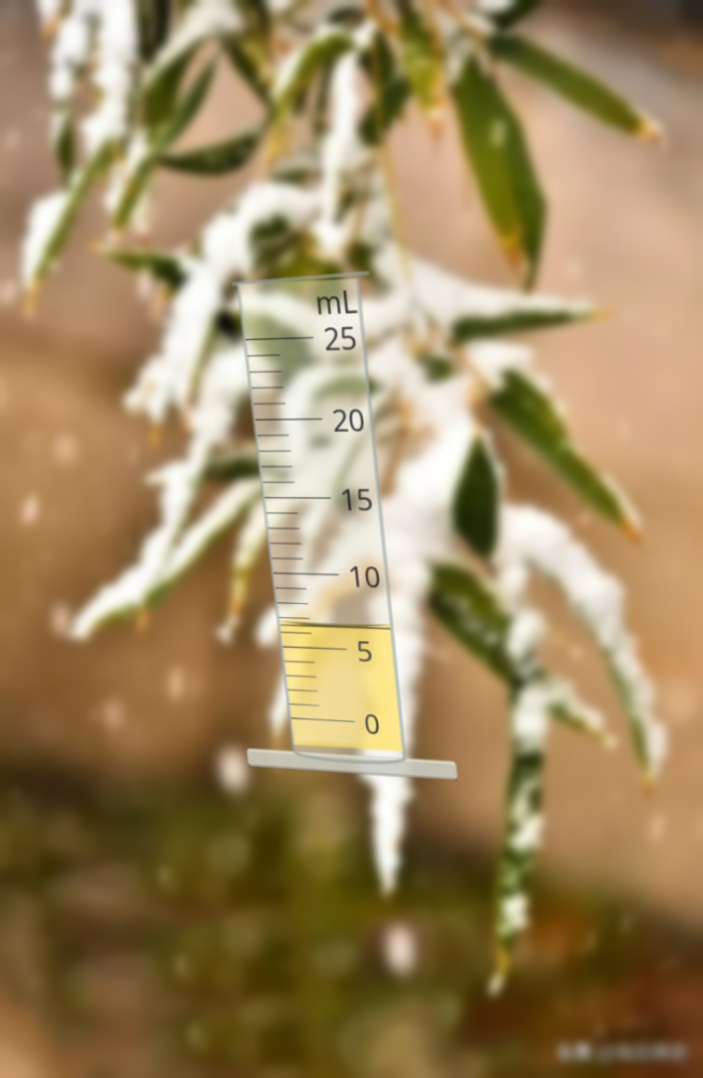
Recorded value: **6.5** mL
